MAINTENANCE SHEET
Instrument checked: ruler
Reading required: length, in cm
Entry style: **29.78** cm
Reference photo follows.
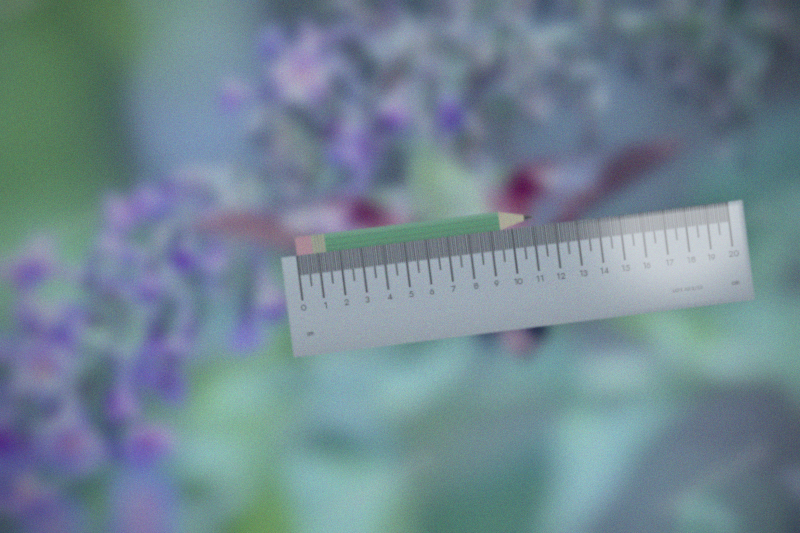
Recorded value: **11** cm
